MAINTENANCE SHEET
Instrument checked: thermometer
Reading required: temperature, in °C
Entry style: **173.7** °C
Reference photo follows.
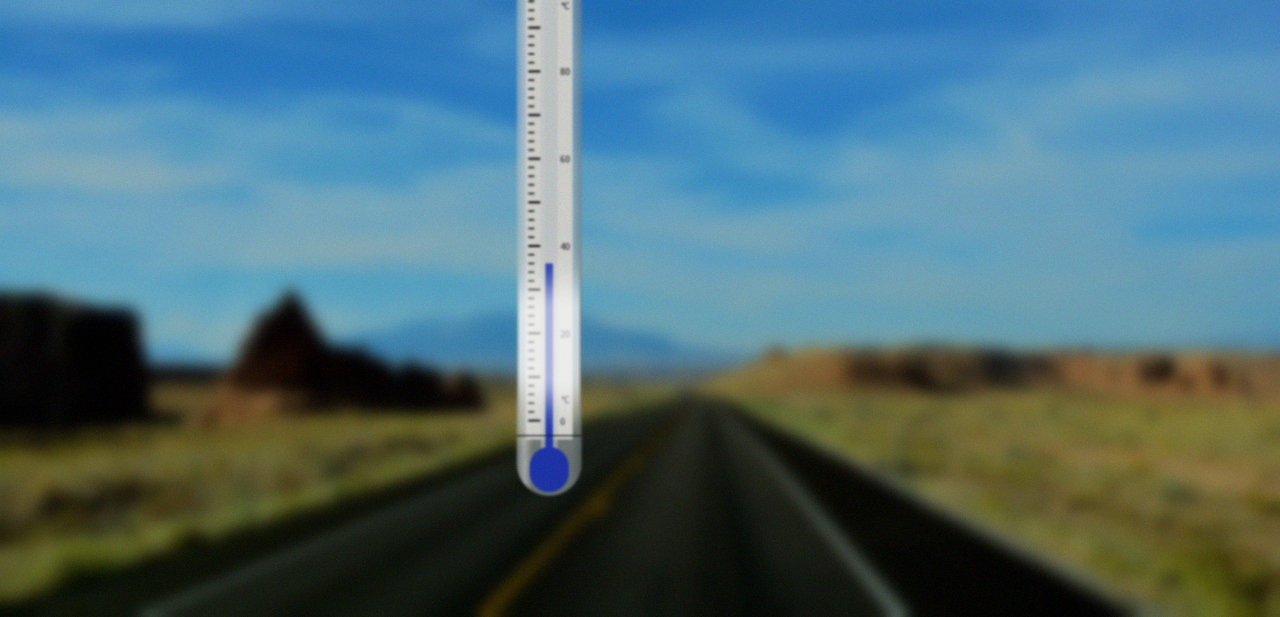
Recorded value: **36** °C
